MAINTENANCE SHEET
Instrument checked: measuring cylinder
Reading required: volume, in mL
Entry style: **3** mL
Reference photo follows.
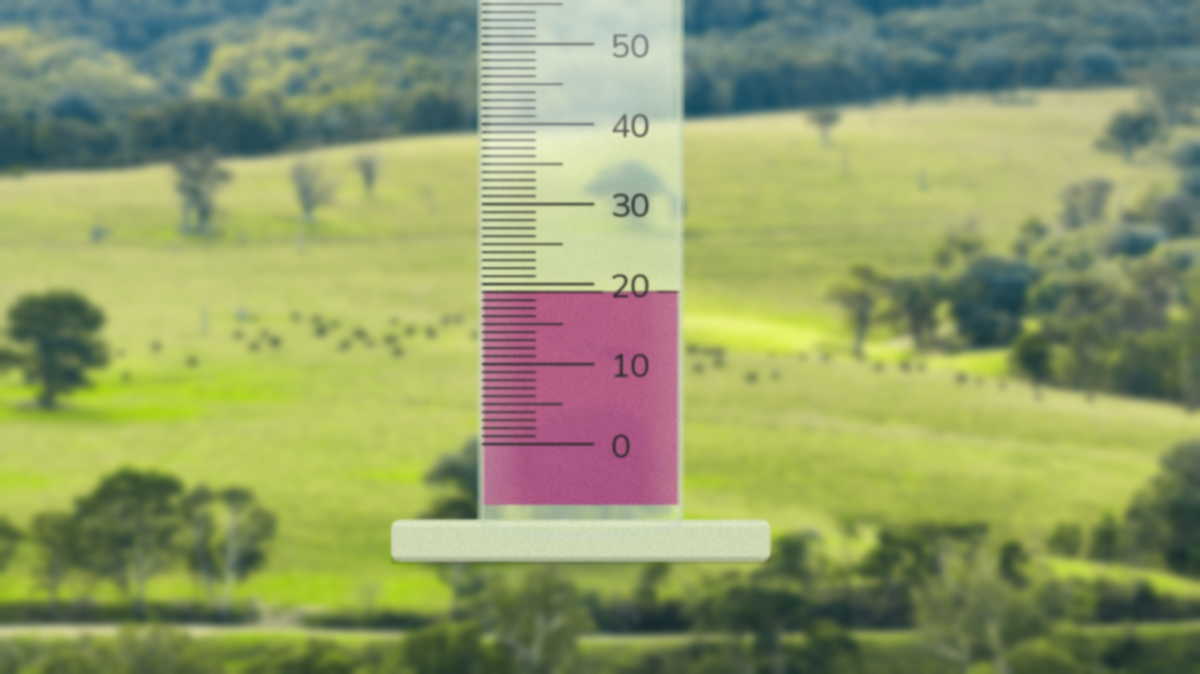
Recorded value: **19** mL
